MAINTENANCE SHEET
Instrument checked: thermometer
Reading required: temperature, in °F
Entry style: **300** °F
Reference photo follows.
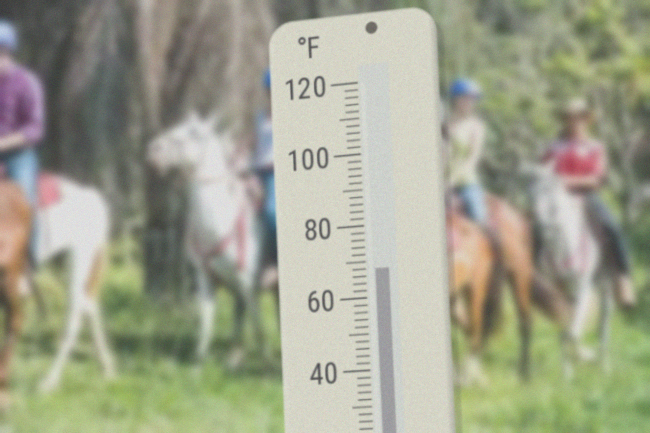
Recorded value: **68** °F
